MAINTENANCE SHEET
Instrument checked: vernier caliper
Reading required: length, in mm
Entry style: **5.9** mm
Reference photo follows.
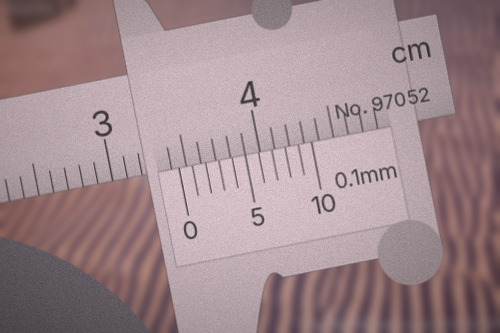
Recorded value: **34.5** mm
